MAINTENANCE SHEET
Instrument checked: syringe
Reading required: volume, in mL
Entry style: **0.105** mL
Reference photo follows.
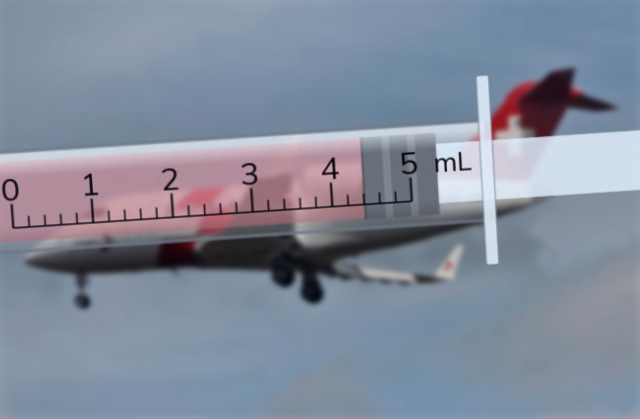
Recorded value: **4.4** mL
